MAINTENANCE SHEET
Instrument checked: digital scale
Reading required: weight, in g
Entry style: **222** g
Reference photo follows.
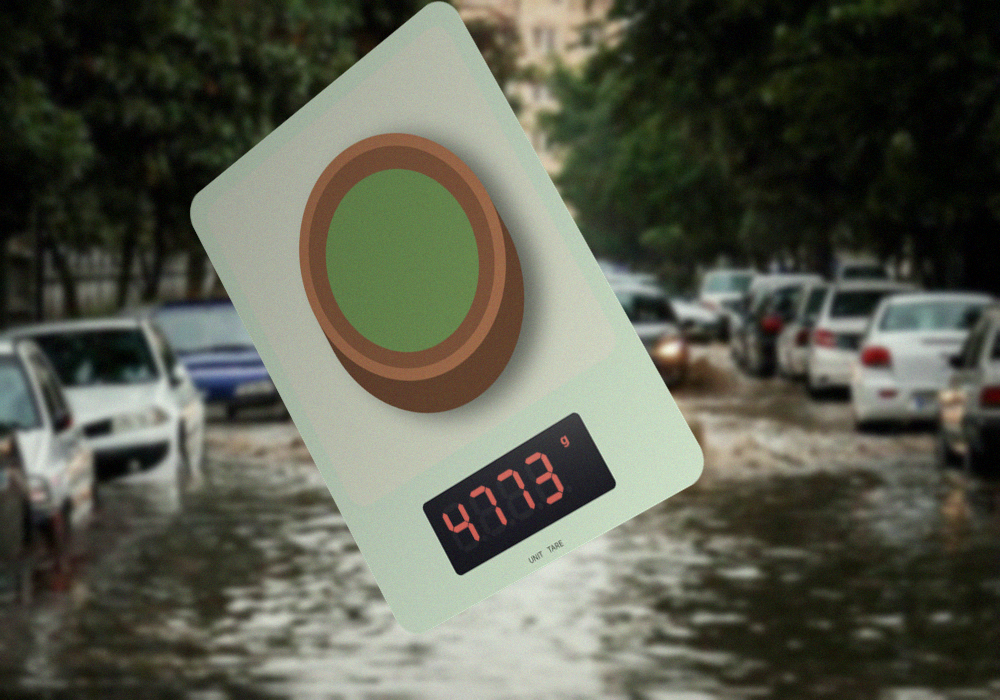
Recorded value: **4773** g
